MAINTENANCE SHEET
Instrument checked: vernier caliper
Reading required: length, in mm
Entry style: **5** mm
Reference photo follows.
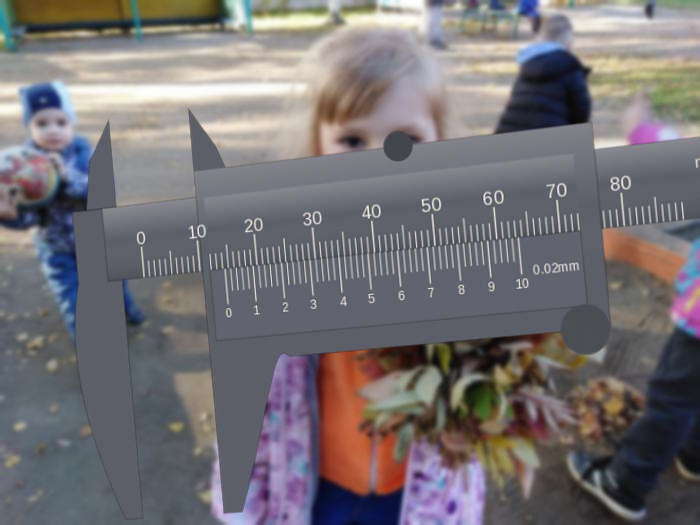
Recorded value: **14.4** mm
